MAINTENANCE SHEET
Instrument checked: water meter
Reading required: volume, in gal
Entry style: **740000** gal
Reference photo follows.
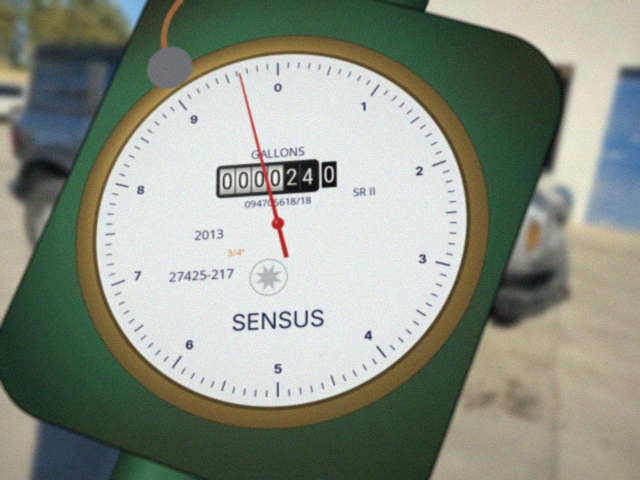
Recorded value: **239.6** gal
